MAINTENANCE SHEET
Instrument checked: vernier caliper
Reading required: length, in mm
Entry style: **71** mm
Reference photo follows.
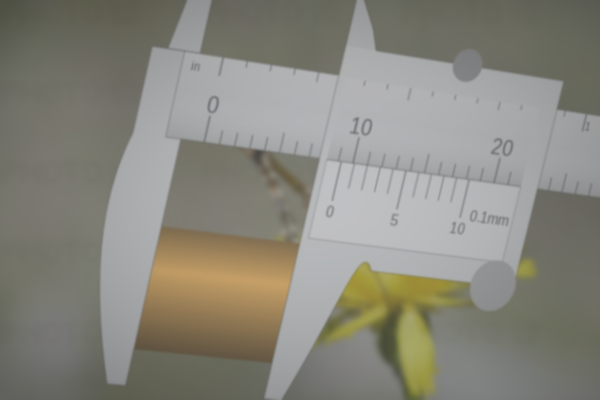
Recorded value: **9.2** mm
